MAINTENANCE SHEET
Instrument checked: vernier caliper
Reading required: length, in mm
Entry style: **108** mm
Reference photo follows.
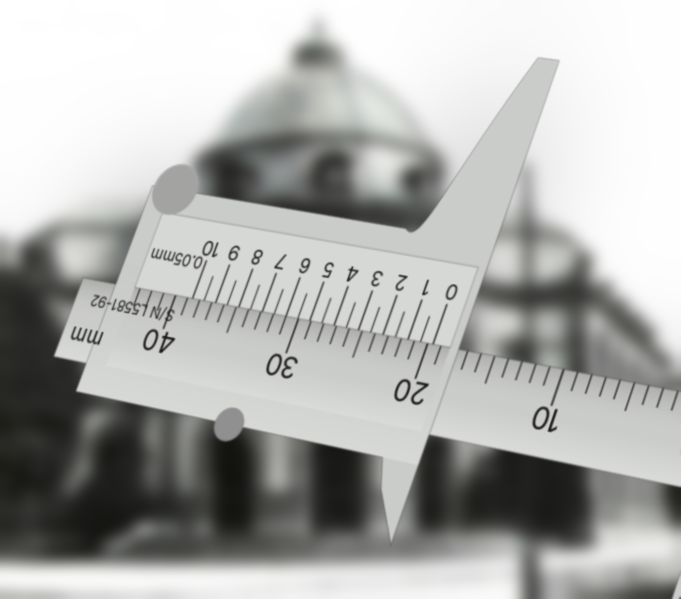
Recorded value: **19.6** mm
